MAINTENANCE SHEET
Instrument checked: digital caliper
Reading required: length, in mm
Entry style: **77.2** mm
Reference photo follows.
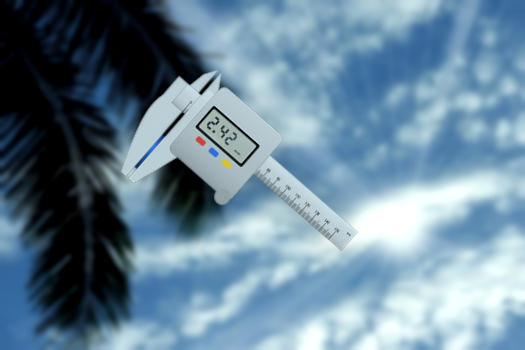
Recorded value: **2.42** mm
